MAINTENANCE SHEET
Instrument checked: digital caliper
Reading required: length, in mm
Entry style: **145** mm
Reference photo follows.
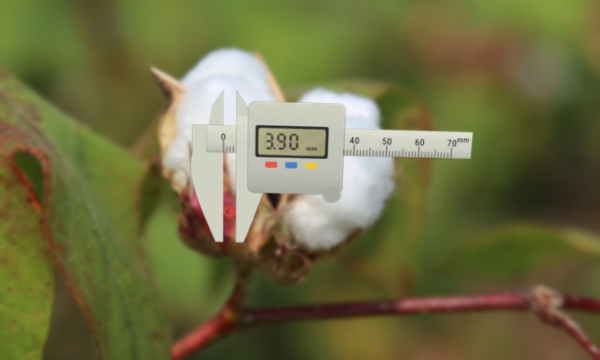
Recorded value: **3.90** mm
